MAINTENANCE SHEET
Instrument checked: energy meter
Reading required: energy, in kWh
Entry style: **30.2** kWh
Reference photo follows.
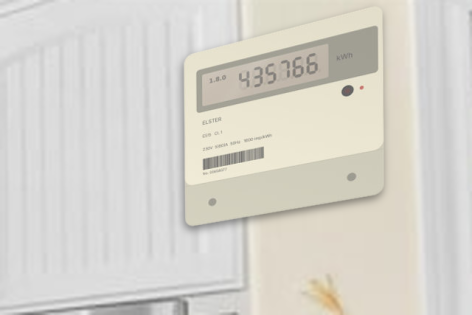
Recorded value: **435766** kWh
